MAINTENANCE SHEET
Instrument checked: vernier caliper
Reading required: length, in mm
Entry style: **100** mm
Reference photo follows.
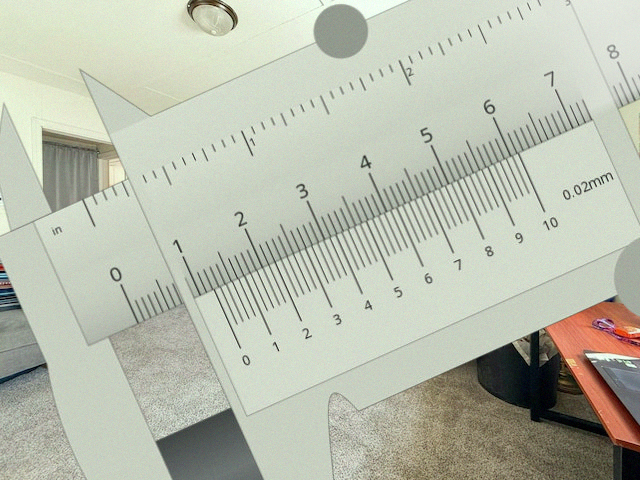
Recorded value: **12.2** mm
